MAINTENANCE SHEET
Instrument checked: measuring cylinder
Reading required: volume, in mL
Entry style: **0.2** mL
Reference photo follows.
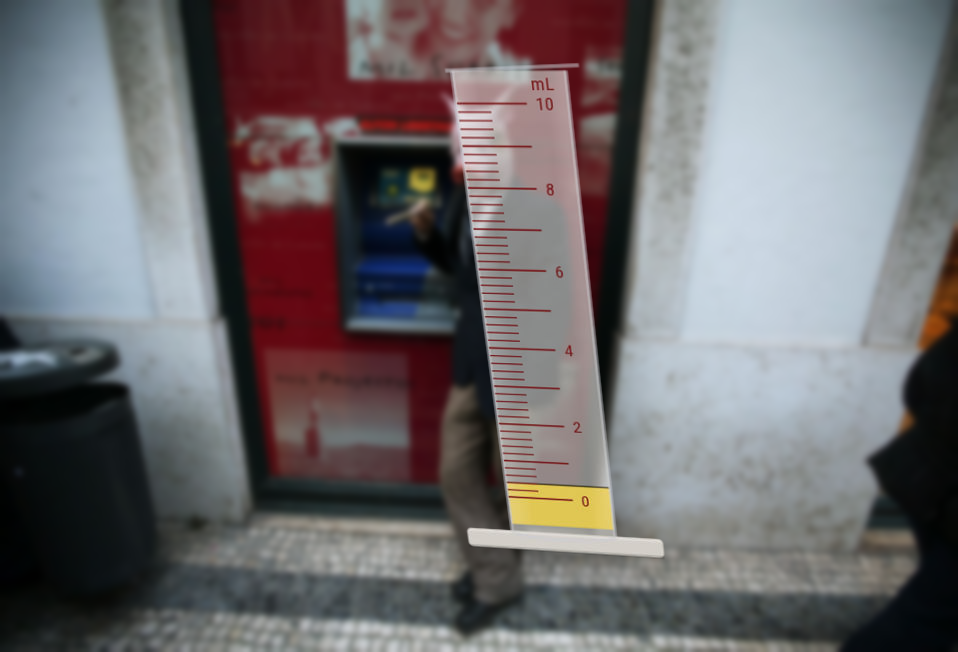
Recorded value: **0.4** mL
